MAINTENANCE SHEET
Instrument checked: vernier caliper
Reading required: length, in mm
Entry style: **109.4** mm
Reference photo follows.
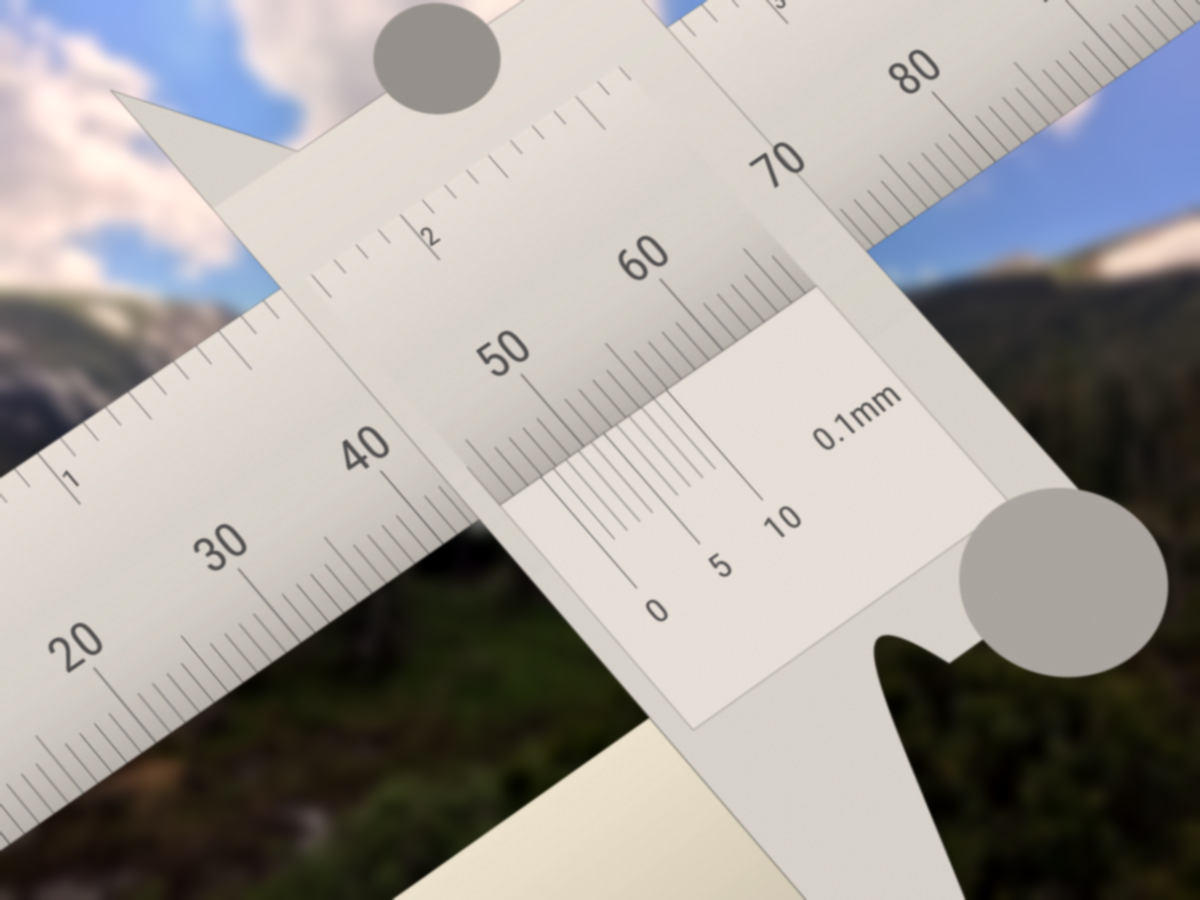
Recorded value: **46.9** mm
